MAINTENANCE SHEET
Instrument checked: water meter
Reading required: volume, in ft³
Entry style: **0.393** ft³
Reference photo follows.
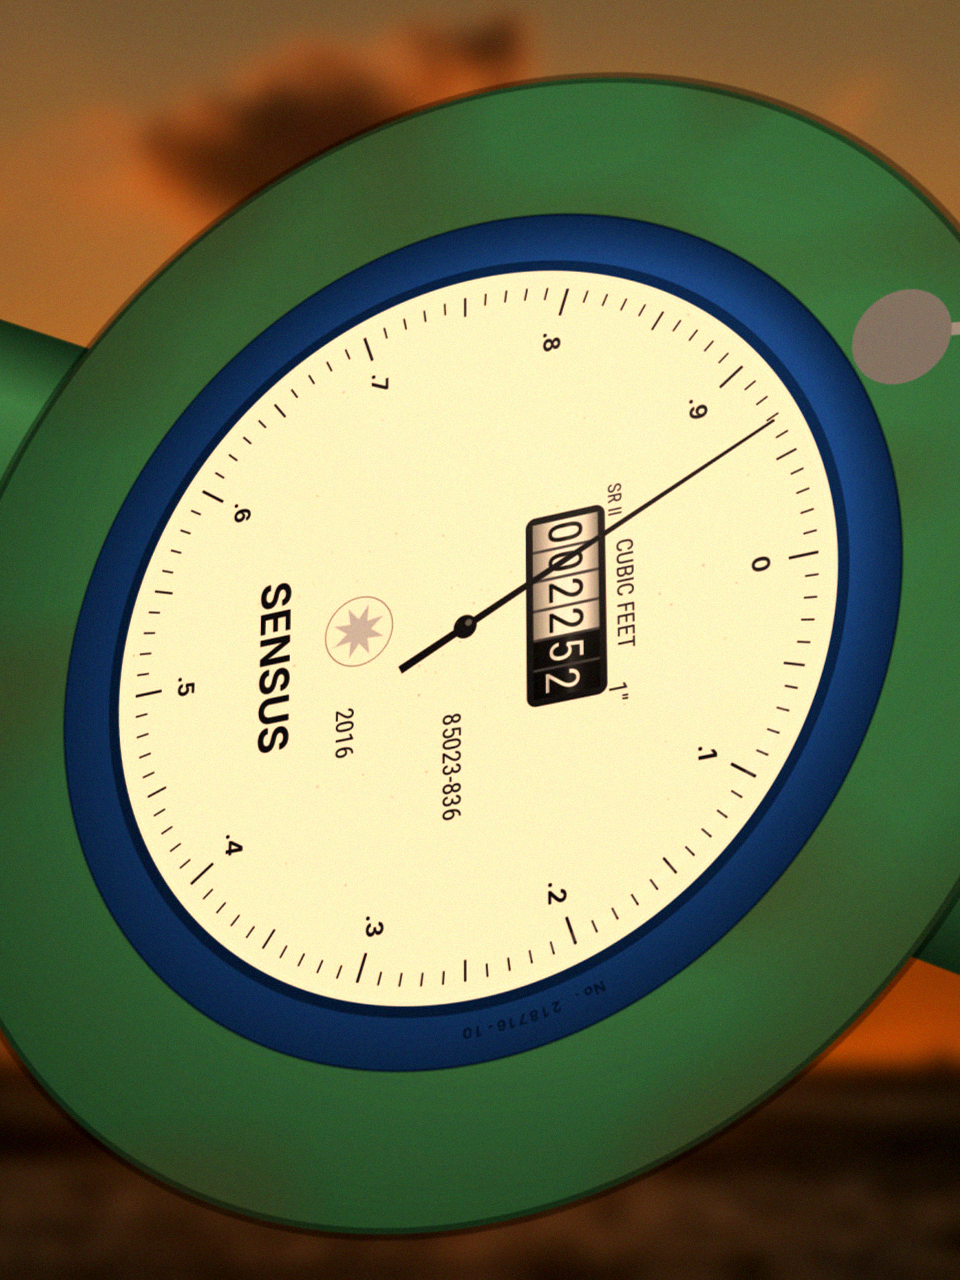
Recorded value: **2251.93** ft³
